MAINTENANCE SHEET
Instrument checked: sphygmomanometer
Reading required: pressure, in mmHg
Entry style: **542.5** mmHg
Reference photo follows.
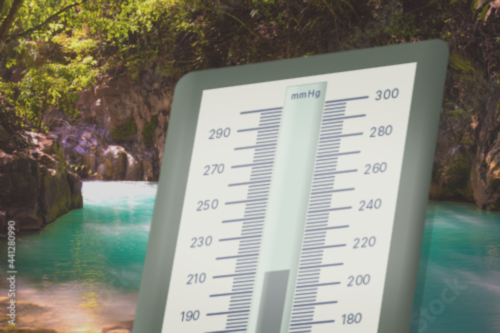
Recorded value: **210** mmHg
